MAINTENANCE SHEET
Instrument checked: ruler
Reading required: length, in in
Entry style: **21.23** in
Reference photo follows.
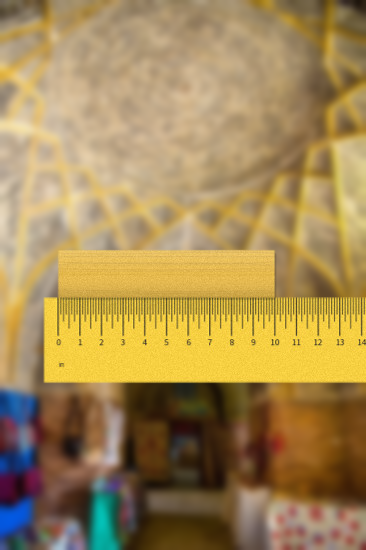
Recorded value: **10** in
